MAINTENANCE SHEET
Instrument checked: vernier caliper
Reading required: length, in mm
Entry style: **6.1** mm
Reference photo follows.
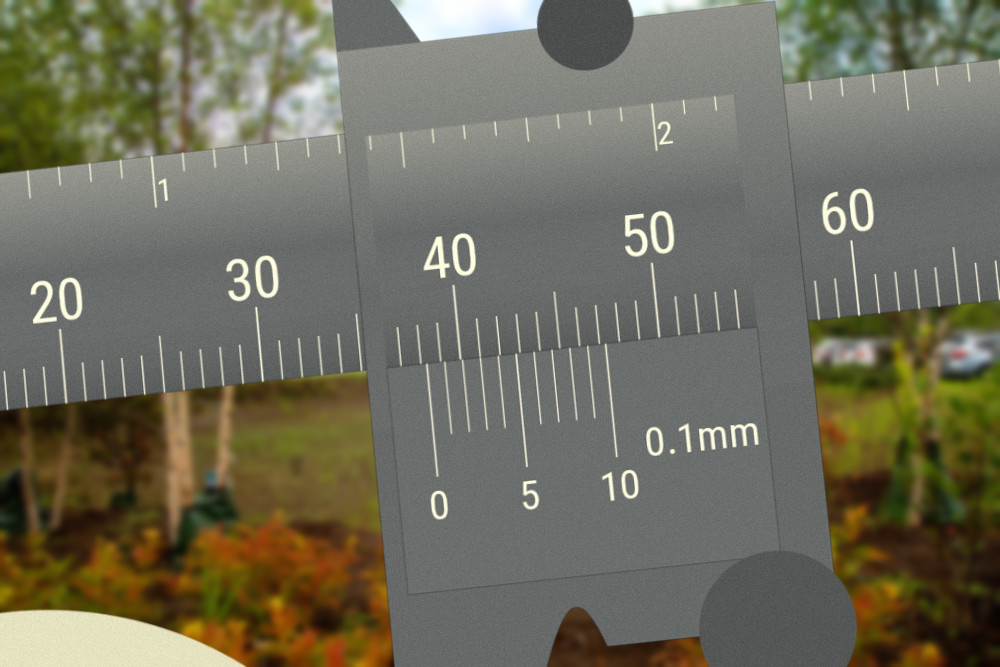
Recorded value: **38.3** mm
